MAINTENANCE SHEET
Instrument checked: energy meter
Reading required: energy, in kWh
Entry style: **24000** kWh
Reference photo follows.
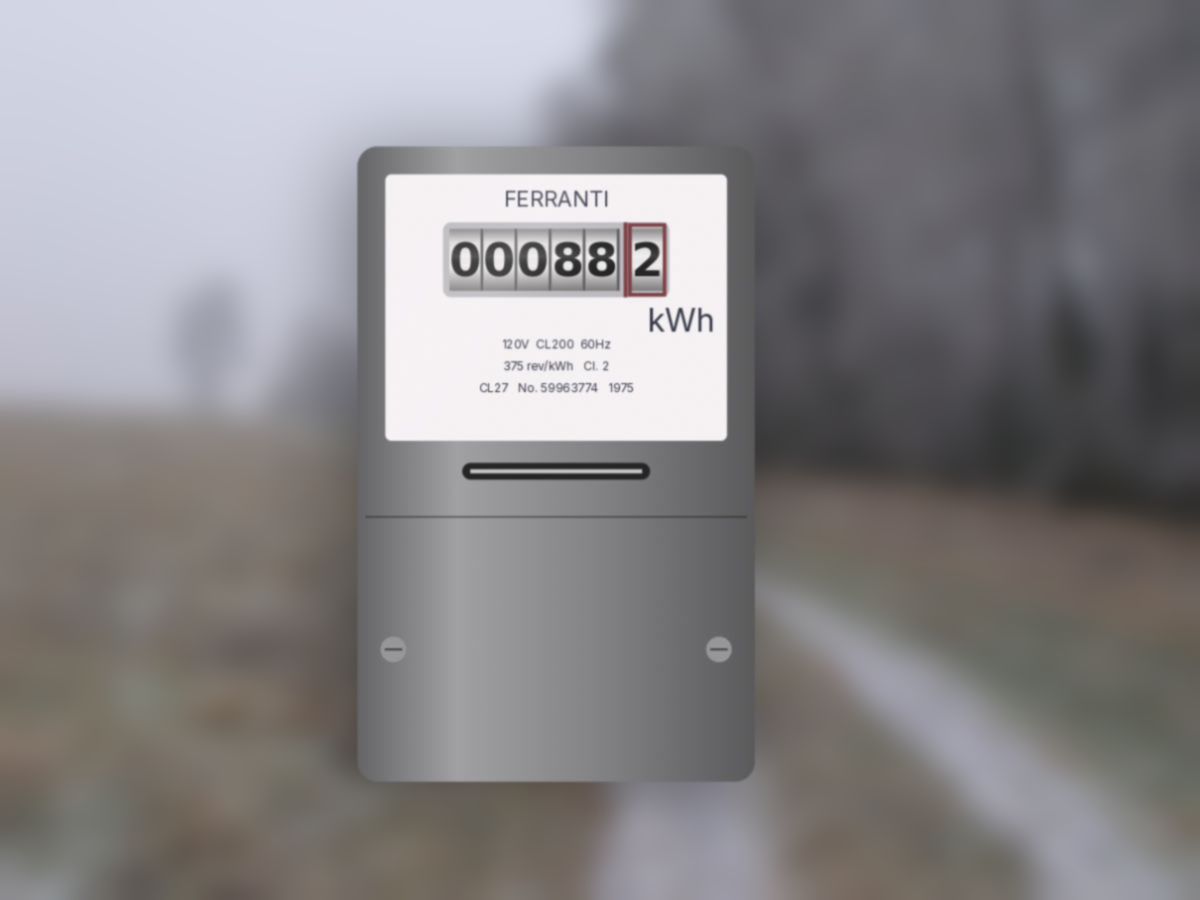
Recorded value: **88.2** kWh
